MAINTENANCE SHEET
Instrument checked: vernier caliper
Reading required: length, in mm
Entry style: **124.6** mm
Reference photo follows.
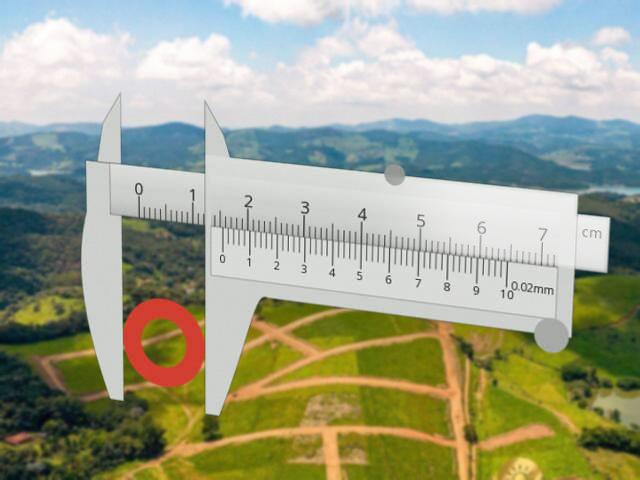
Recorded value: **15.5** mm
